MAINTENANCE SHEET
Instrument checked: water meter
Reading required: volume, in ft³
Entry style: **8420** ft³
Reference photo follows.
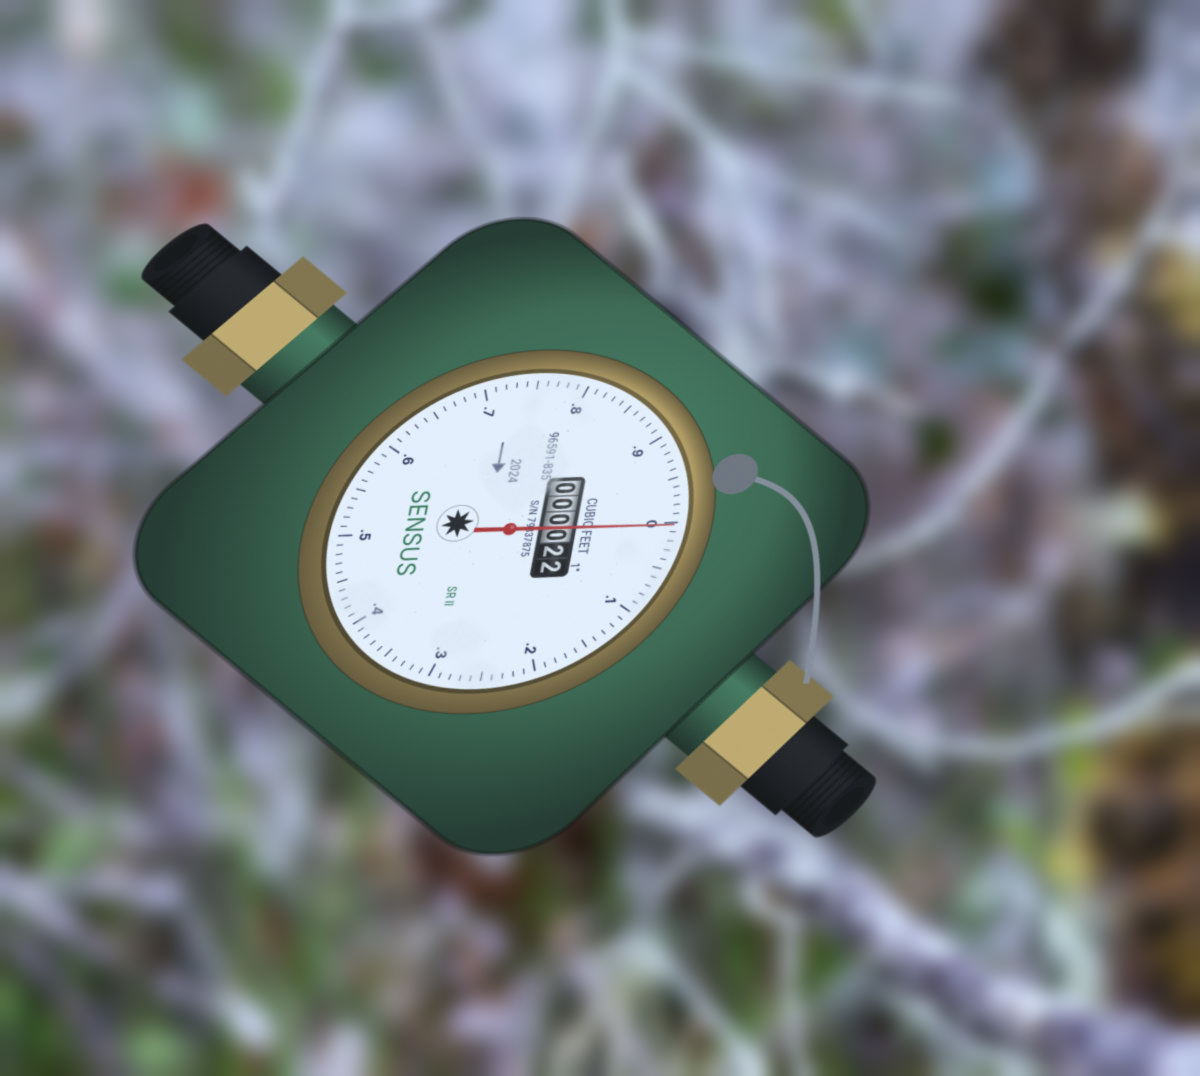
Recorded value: **22.00** ft³
